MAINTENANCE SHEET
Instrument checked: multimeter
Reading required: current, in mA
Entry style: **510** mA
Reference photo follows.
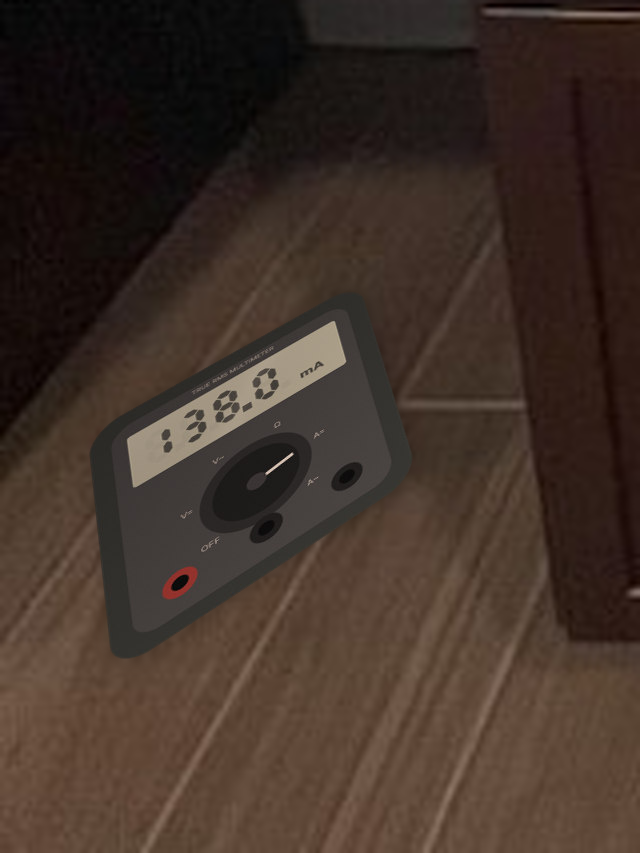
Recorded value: **138.0** mA
